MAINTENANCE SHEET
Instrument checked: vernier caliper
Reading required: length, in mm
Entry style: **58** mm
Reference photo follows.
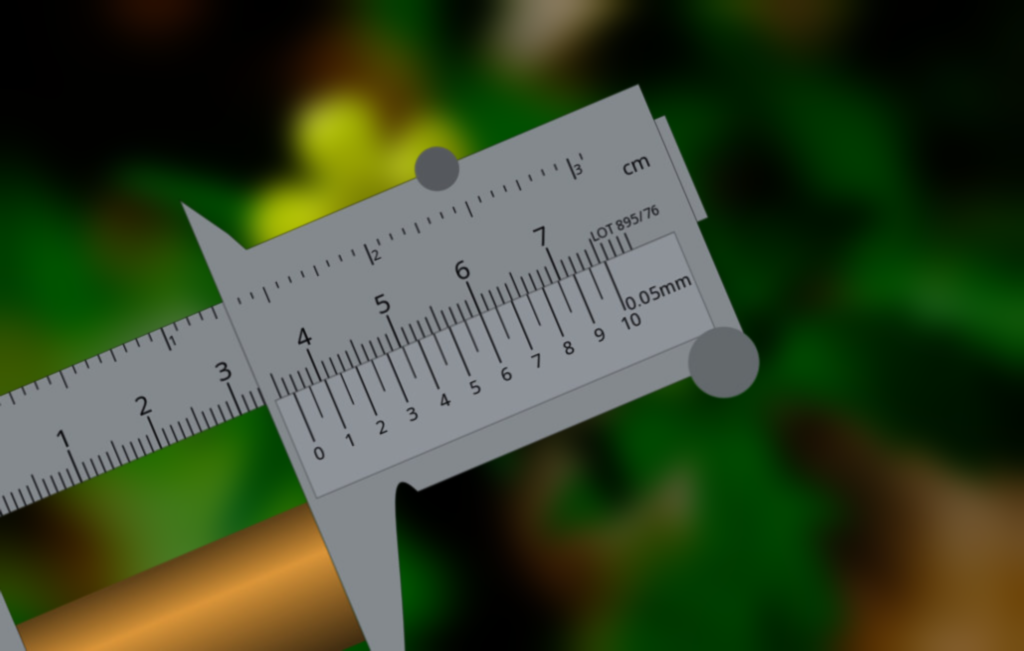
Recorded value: **36.6** mm
